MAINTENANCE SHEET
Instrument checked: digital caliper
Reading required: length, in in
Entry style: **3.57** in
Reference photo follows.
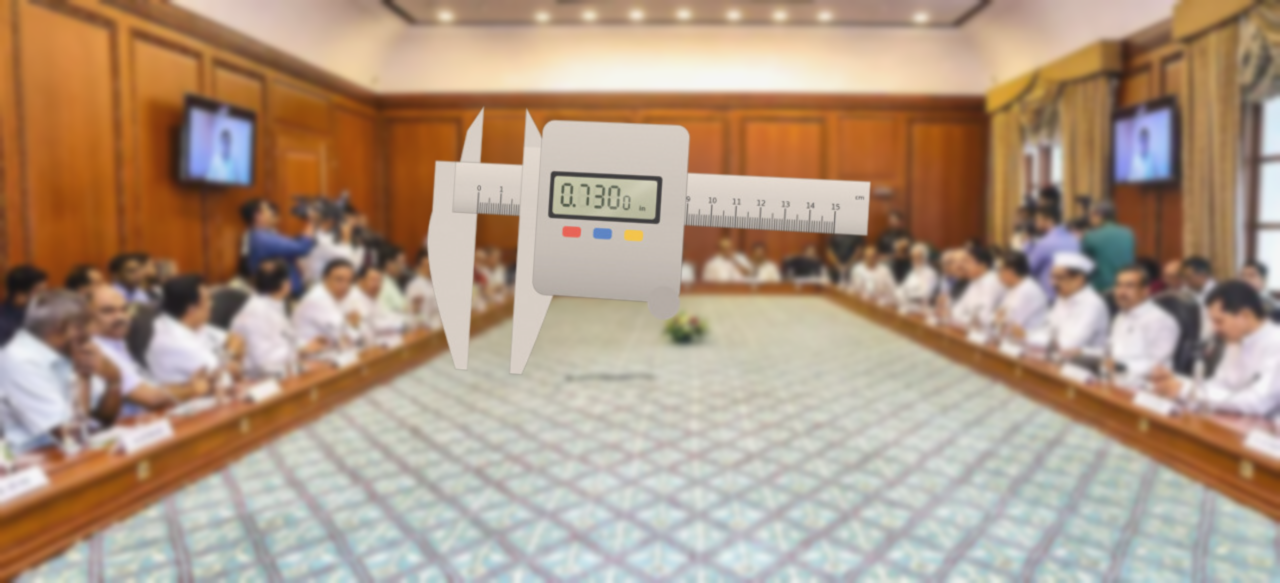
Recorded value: **0.7300** in
